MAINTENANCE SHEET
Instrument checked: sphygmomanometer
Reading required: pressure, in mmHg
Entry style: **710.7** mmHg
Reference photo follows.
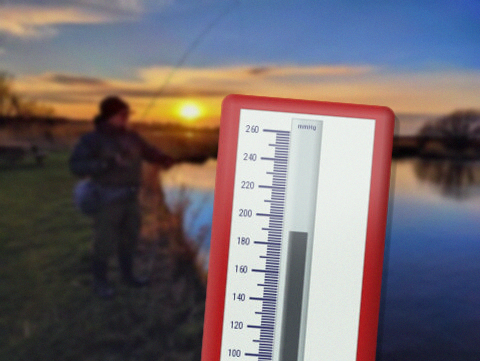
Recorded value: **190** mmHg
